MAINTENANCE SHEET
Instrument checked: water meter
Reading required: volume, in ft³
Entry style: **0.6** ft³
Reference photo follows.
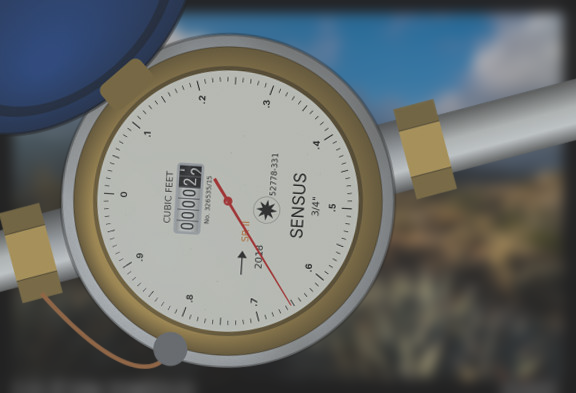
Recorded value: **21.65** ft³
